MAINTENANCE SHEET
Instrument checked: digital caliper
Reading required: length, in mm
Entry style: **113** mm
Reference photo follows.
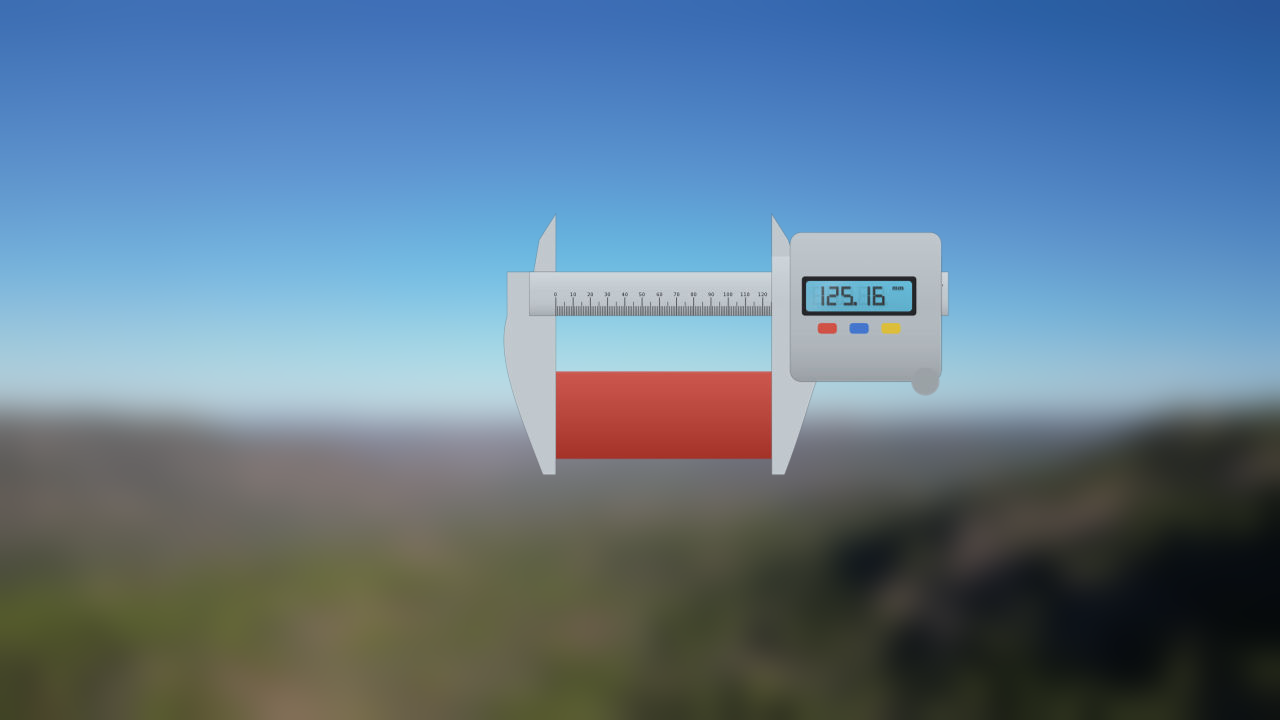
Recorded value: **125.16** mm
